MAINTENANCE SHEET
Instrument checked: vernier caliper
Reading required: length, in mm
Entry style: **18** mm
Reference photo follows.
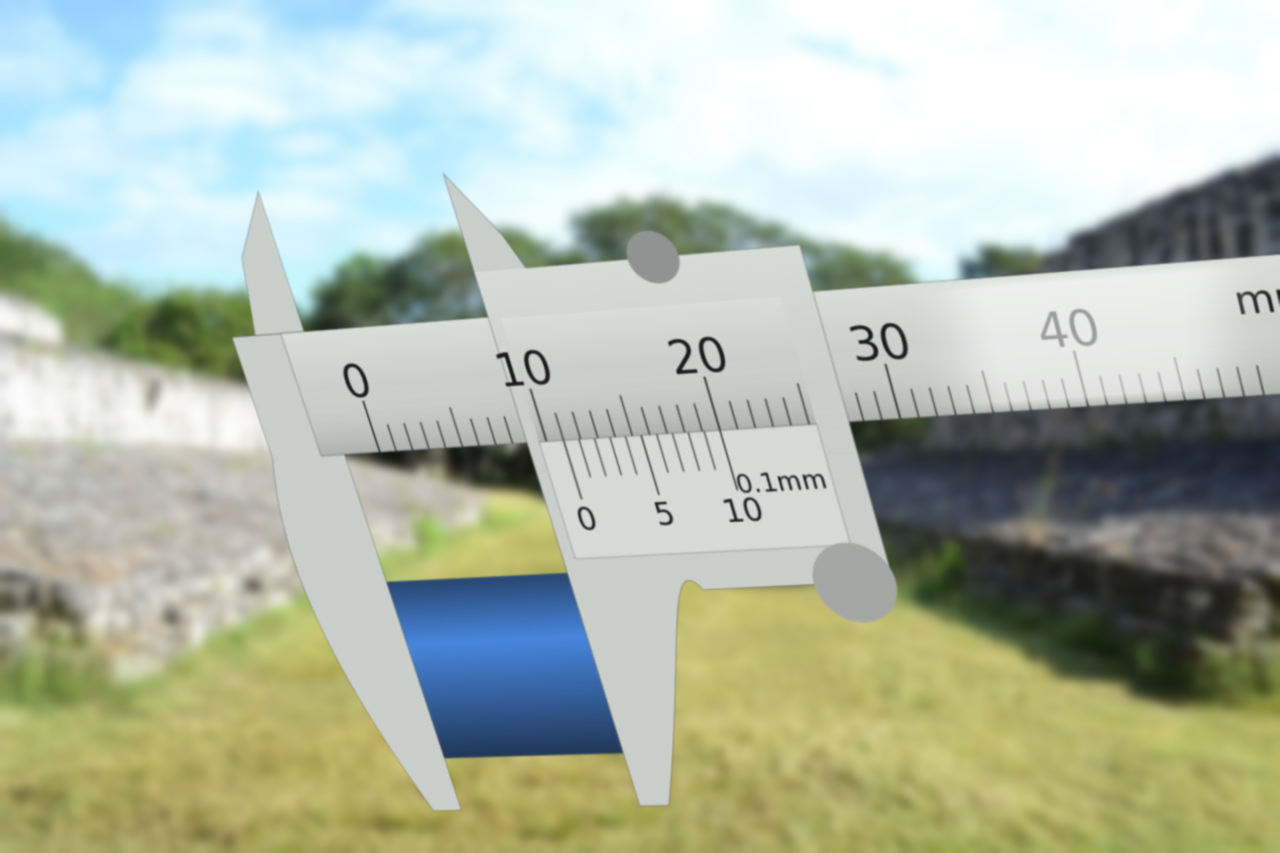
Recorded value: **11.0** mm
